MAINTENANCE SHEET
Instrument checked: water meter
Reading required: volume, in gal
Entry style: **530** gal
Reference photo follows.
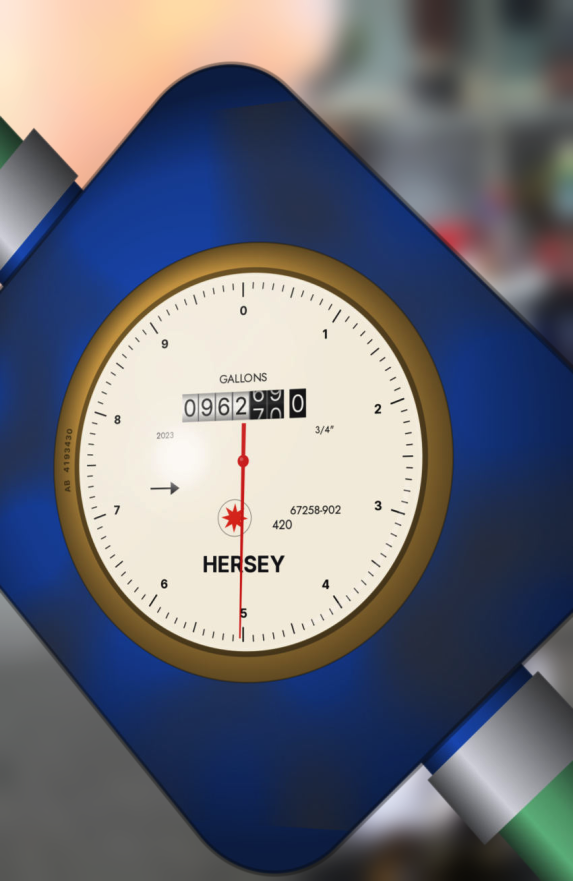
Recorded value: **962695.0** gal
